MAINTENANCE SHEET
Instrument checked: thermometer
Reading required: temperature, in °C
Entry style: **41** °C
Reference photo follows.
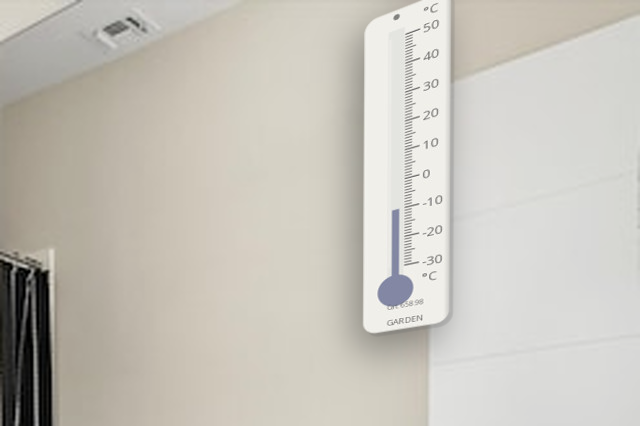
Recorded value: **-10** °C
